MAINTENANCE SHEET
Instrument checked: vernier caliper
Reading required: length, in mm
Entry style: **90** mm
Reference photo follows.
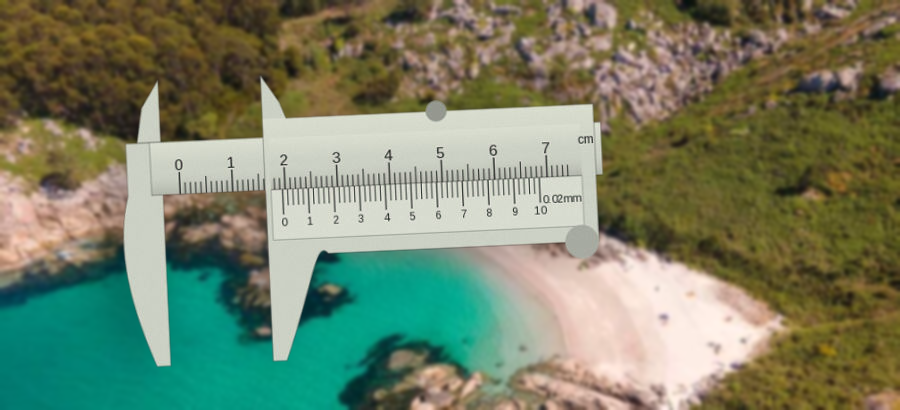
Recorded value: **19.5** mm
